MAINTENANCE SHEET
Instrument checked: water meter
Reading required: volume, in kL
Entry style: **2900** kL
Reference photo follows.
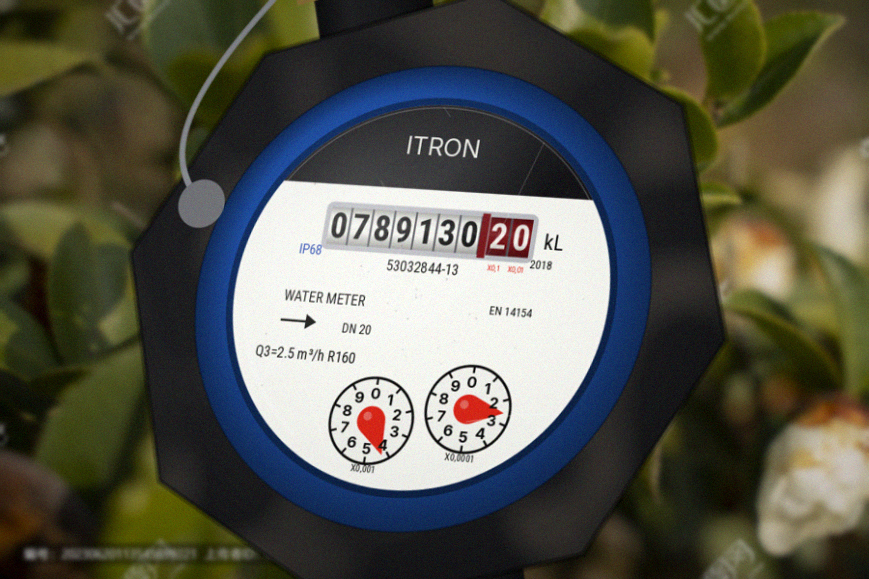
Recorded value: **789130.2042** kL
